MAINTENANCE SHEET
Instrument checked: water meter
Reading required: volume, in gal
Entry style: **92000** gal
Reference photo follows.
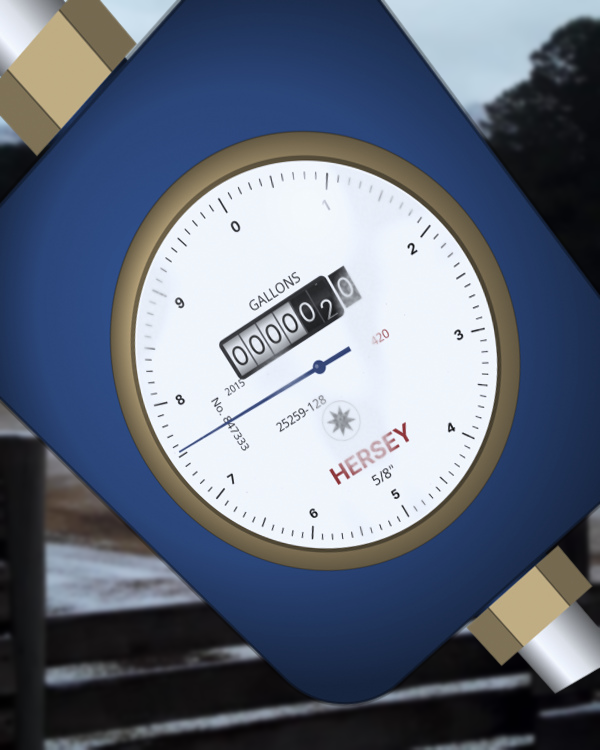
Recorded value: **17.5** gal
